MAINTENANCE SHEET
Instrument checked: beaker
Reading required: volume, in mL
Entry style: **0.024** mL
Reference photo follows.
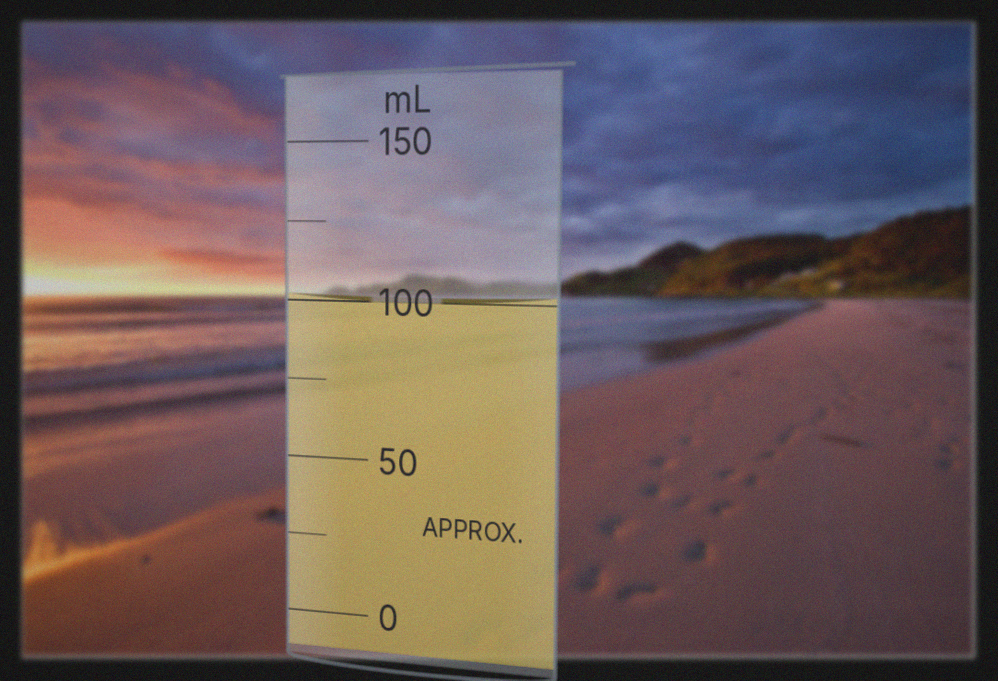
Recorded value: **100** mL
